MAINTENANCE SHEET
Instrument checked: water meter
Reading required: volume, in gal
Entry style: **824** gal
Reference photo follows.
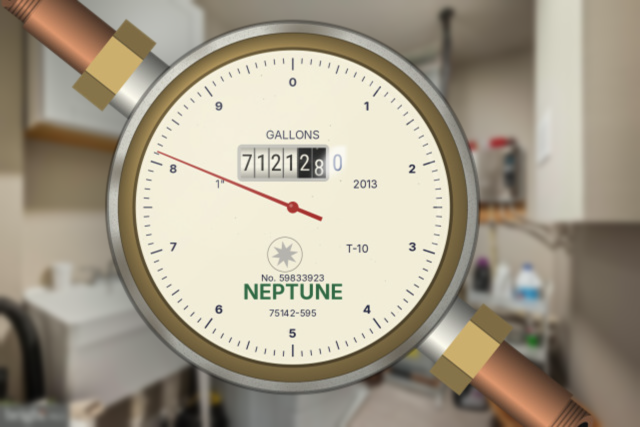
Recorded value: **7121278.1** gal
